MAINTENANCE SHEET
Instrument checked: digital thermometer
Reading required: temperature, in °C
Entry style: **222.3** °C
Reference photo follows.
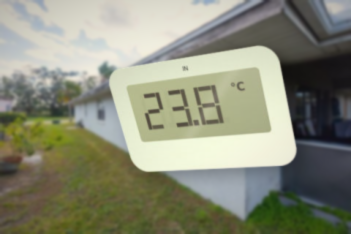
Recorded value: **23.8** °C
